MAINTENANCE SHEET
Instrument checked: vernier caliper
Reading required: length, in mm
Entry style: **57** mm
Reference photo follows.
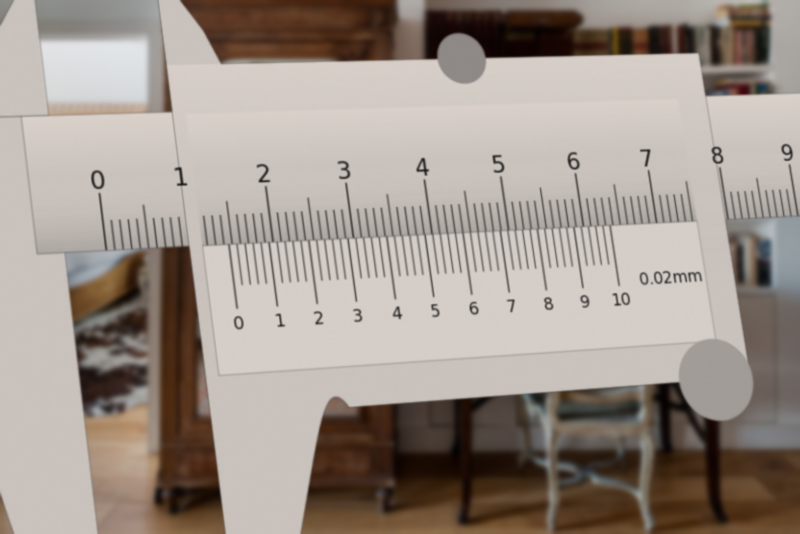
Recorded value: **14.6** mm
